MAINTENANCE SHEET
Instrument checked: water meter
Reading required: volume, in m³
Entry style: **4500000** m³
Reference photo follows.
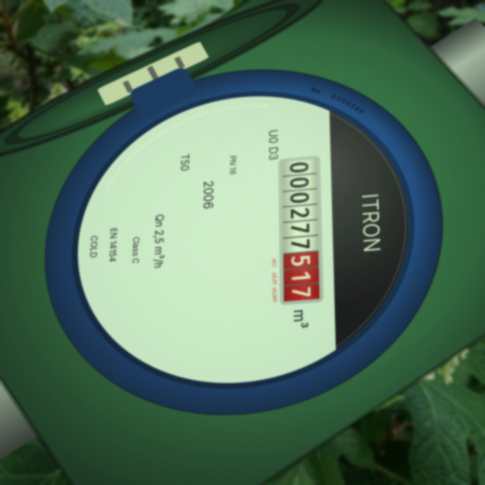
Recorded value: **277.517** m³
